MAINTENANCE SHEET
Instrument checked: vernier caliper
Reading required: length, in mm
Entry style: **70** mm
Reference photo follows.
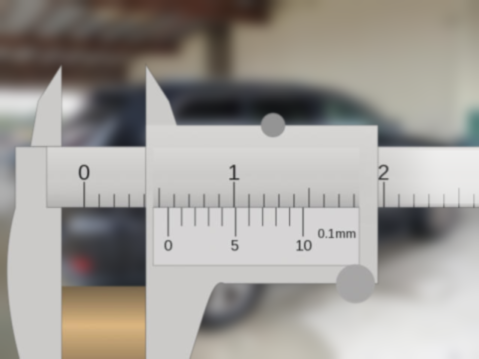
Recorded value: **5.6** mm
